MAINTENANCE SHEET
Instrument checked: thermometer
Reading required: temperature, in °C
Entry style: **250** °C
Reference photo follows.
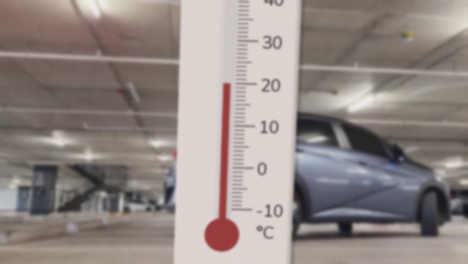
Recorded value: **20** °C
